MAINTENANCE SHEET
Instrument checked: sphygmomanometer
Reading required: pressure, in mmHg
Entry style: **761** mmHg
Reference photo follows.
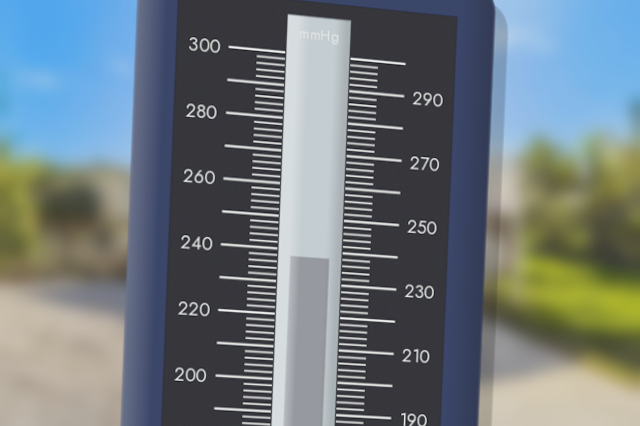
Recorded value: **238** mmHg
